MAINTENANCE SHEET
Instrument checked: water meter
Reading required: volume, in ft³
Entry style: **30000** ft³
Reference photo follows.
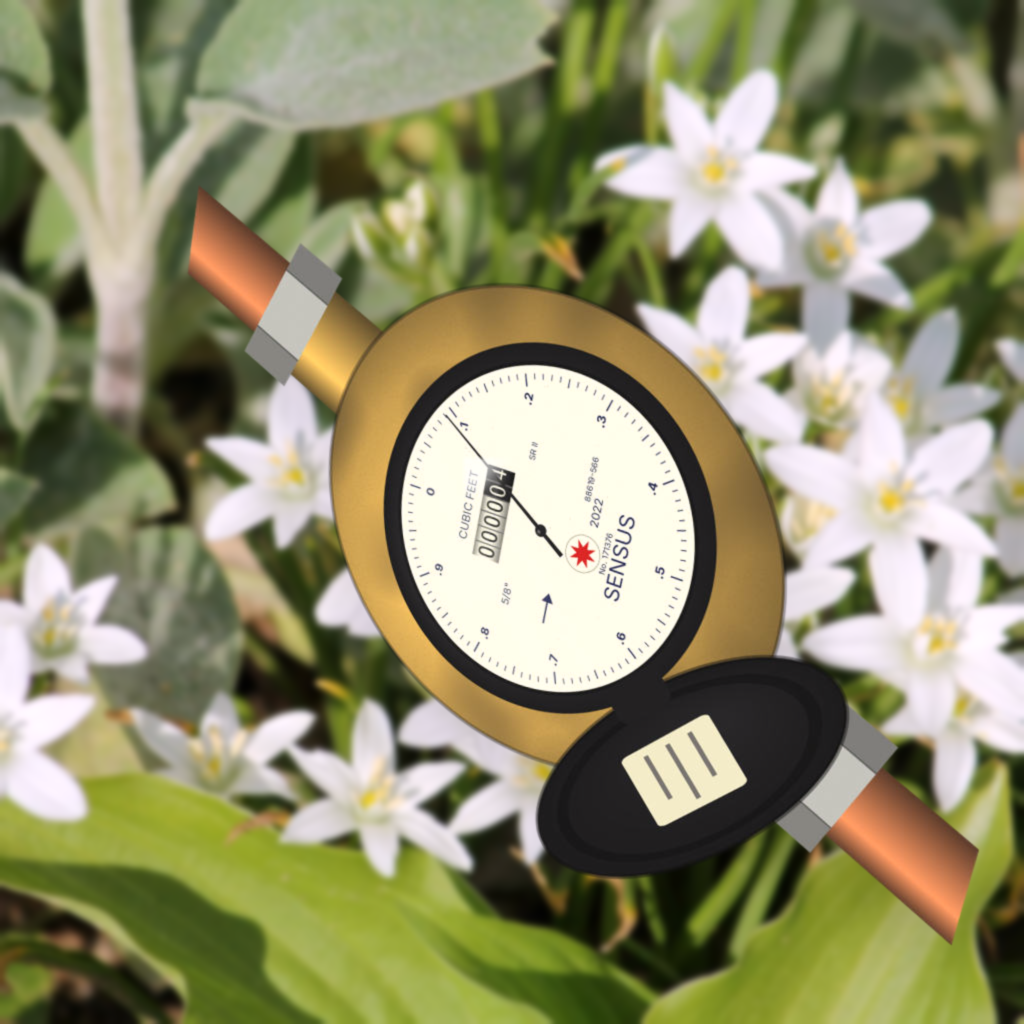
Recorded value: **4.09** ft³
